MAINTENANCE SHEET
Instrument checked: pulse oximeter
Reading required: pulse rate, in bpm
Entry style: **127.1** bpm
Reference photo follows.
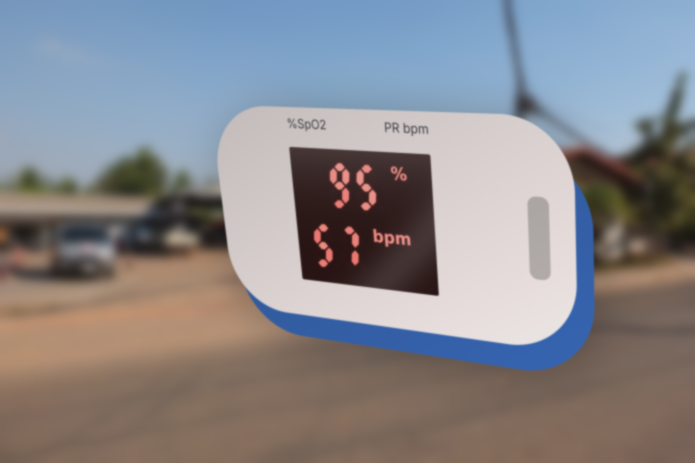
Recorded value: **57** bpm
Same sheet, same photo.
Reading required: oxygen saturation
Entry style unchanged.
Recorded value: **95** %
